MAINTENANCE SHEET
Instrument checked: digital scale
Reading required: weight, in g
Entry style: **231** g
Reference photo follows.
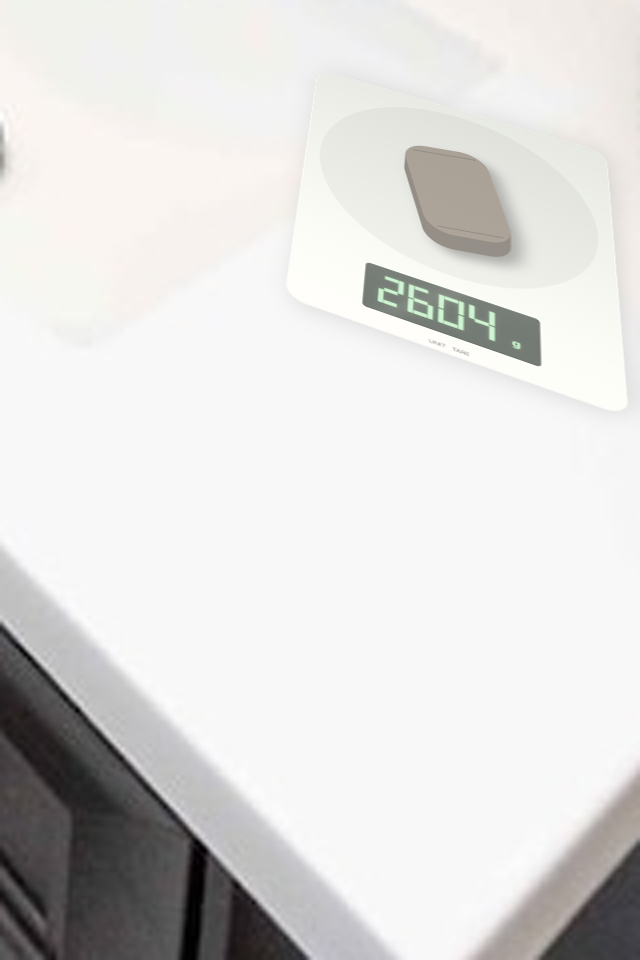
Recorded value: **2604** g
